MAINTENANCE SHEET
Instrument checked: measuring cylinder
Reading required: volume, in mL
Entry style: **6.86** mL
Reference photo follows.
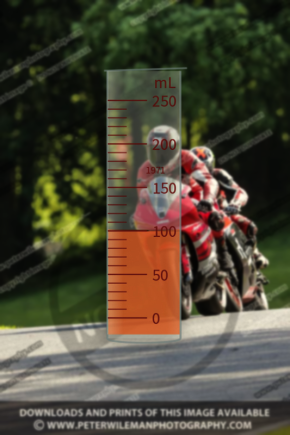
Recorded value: **100** mL
